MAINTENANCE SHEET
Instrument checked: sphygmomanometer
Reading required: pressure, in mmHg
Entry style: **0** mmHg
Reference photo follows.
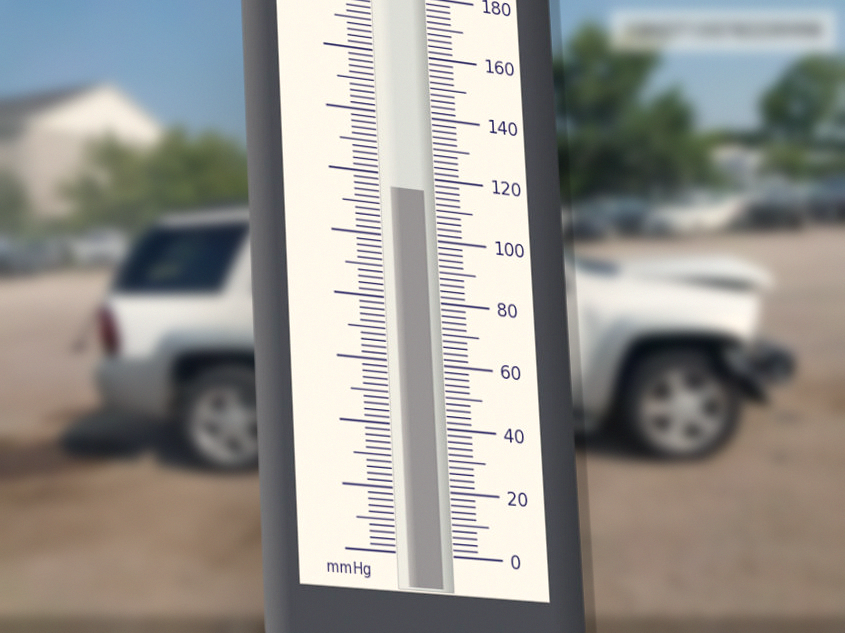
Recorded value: **116** mmHg
